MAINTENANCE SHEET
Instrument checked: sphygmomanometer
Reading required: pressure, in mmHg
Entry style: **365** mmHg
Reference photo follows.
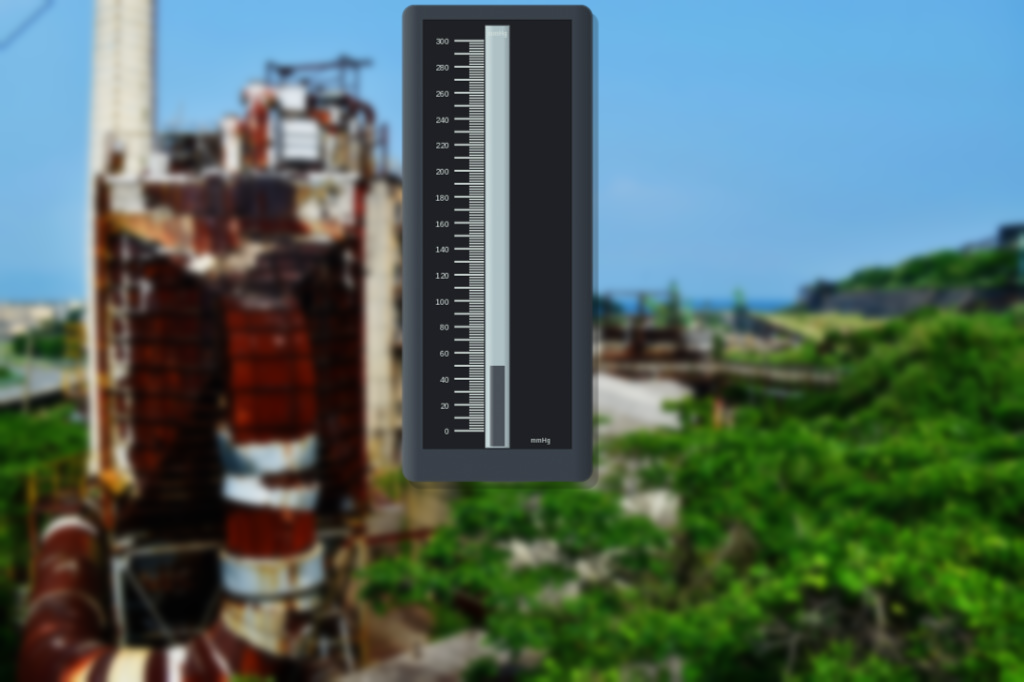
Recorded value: **50** mmHg
